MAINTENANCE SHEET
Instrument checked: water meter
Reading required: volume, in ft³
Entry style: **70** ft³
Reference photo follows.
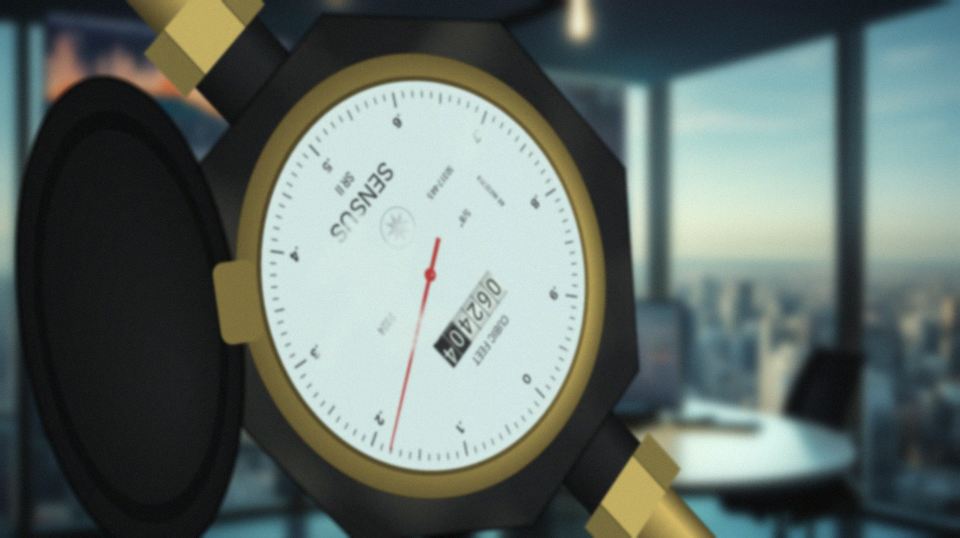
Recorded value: **62404.18** ft³
